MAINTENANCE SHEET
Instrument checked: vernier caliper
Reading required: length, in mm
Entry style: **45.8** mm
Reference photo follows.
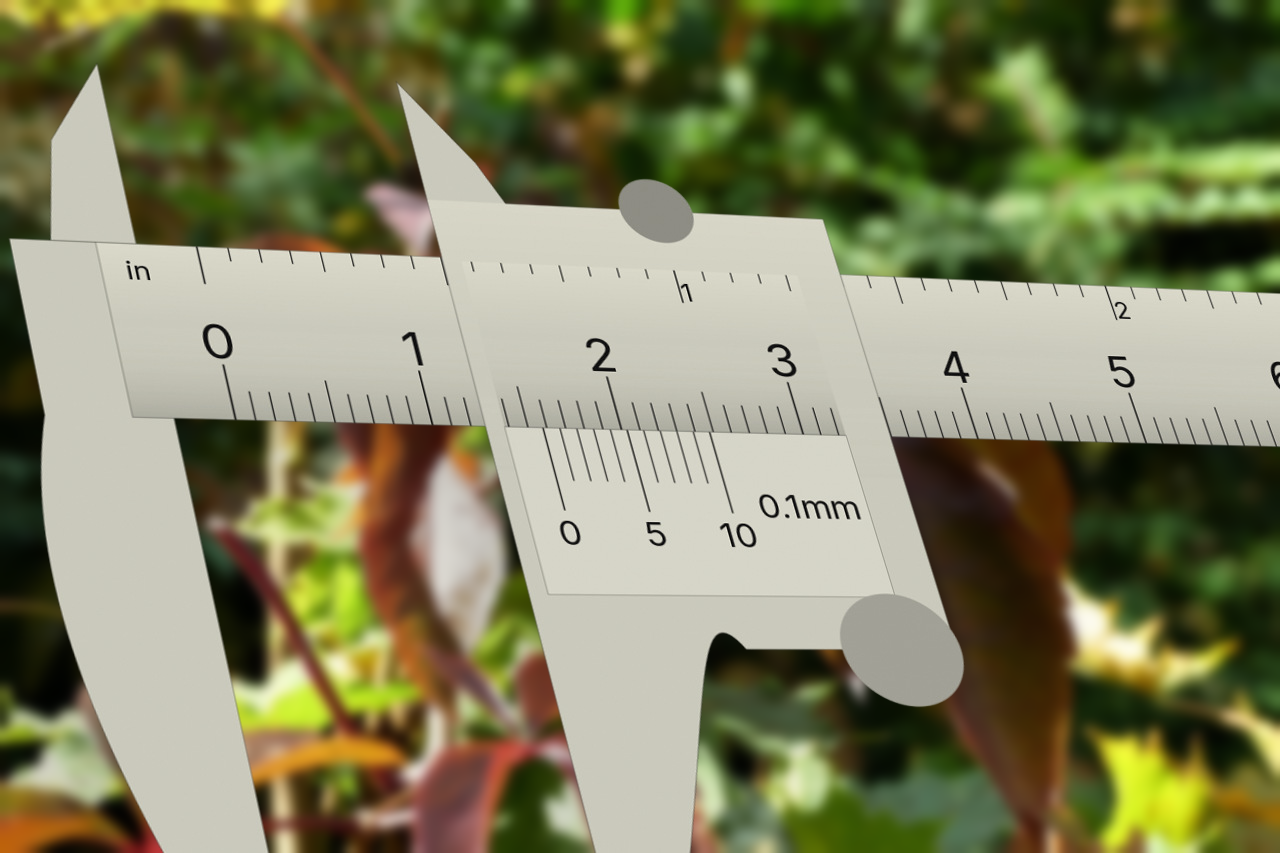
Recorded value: **15.8** mm
